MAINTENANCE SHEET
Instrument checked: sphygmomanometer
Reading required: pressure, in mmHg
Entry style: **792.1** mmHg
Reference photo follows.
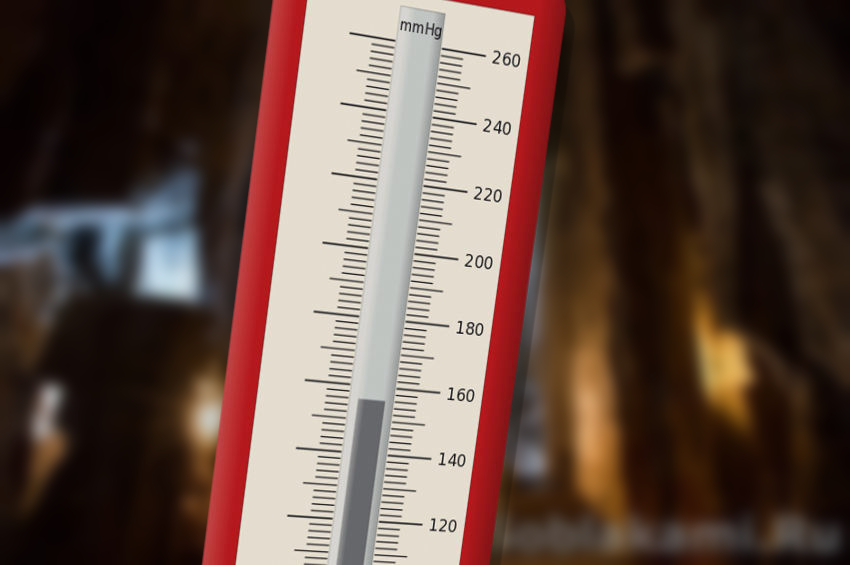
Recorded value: **156** mmHg
